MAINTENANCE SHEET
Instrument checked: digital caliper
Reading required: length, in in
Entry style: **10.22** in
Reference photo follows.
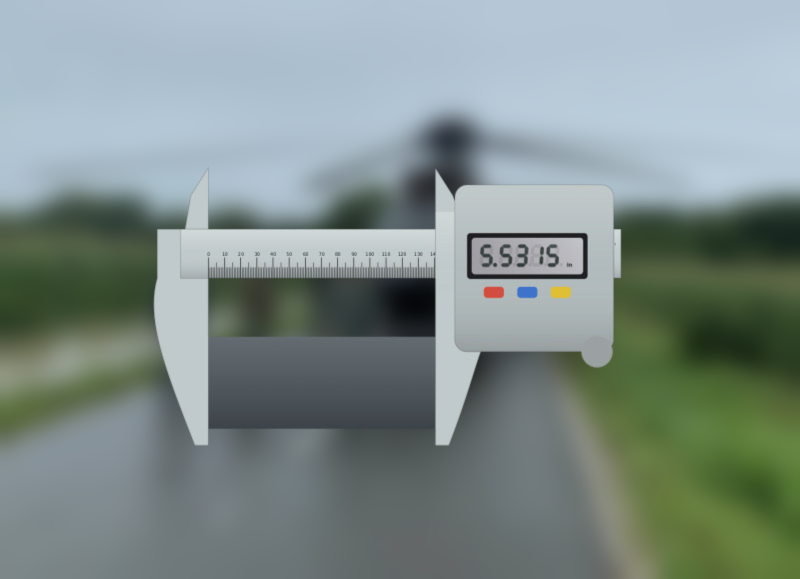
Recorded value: **5.5315** in
